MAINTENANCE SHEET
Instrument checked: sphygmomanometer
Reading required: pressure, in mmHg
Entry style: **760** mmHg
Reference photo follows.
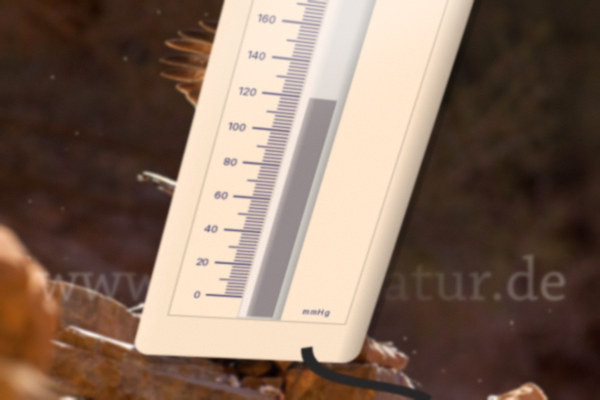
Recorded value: **120** mmHg
